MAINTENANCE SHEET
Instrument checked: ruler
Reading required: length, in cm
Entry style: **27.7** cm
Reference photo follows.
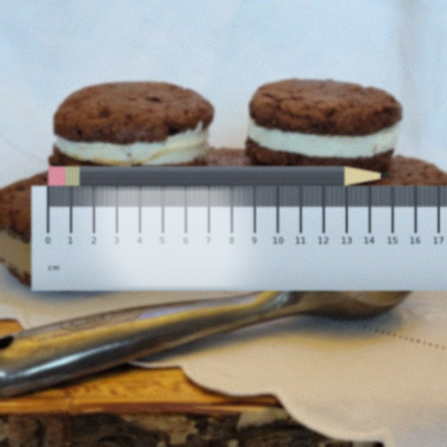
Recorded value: **15** cm
